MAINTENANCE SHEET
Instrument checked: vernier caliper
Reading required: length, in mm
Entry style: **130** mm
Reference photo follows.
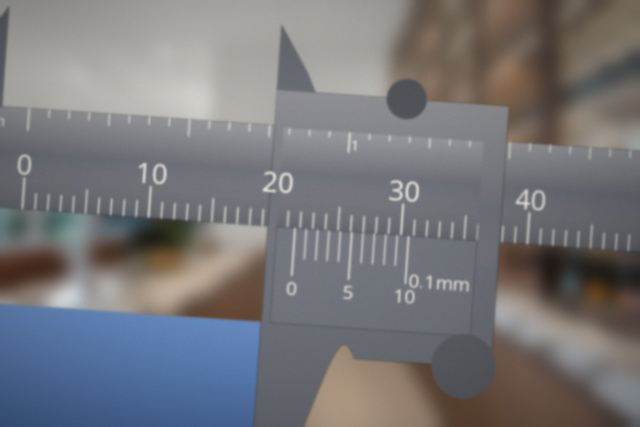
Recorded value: **21.6** mm
